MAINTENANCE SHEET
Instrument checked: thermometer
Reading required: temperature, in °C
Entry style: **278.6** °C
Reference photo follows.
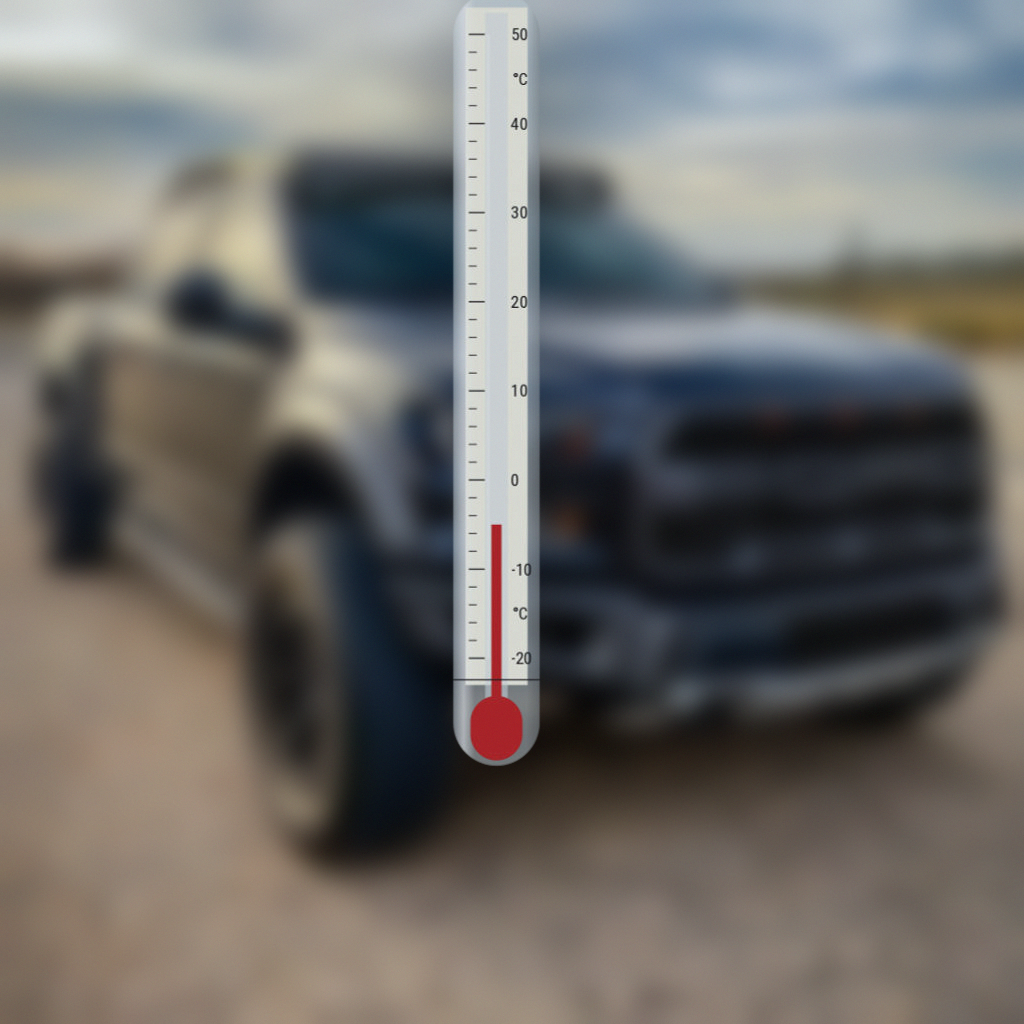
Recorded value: **-5** °C
